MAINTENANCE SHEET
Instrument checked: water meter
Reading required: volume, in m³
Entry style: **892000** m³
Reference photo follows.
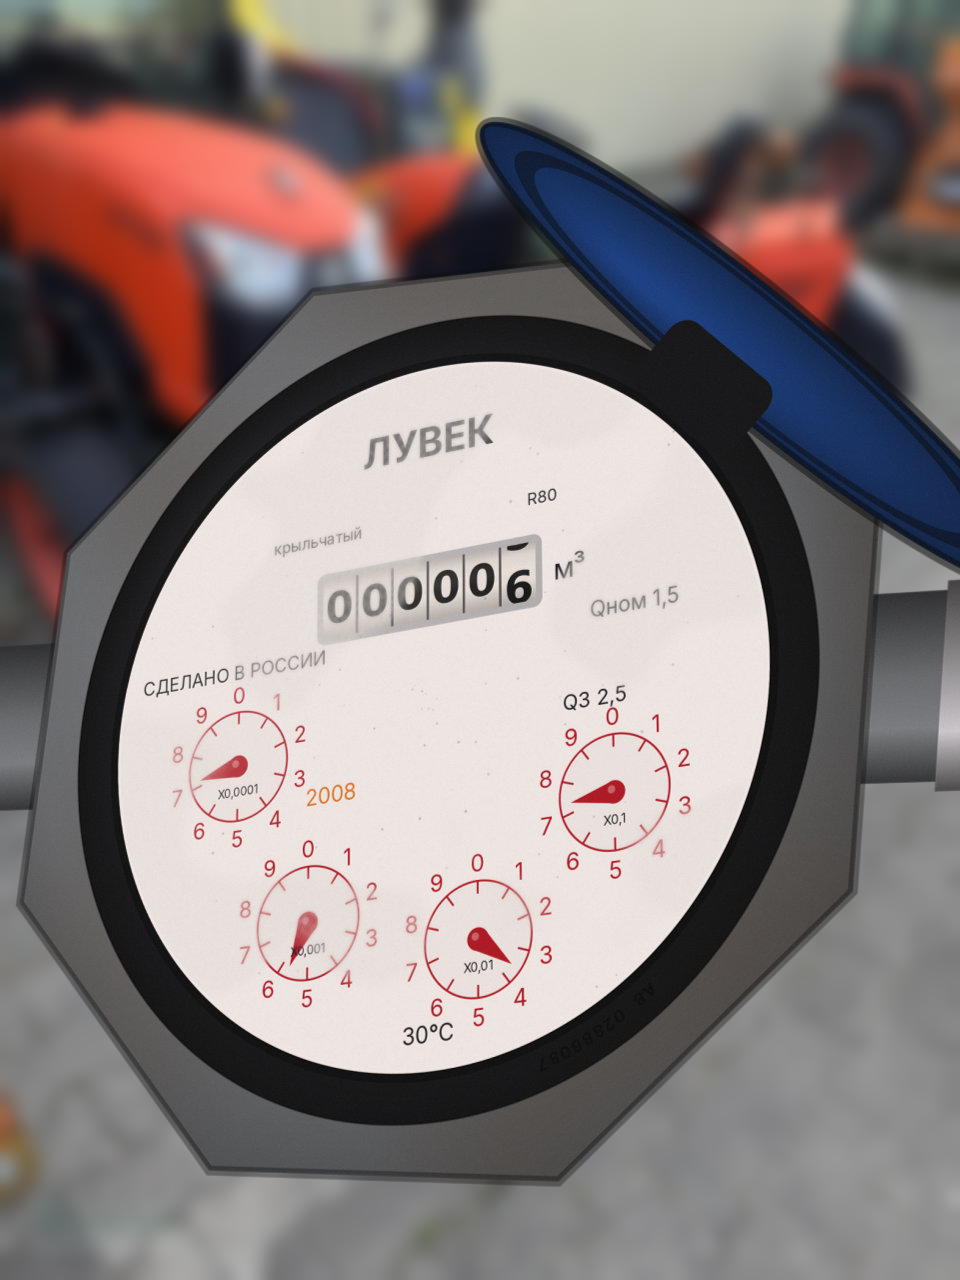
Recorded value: **5.7357** m³
